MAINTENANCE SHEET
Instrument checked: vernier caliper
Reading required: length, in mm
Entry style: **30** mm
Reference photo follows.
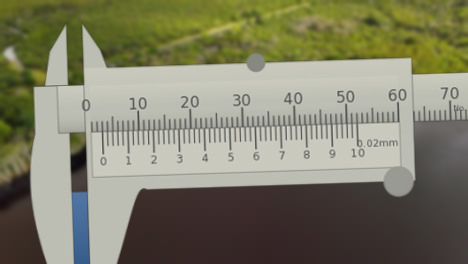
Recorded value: **3.0** mm
